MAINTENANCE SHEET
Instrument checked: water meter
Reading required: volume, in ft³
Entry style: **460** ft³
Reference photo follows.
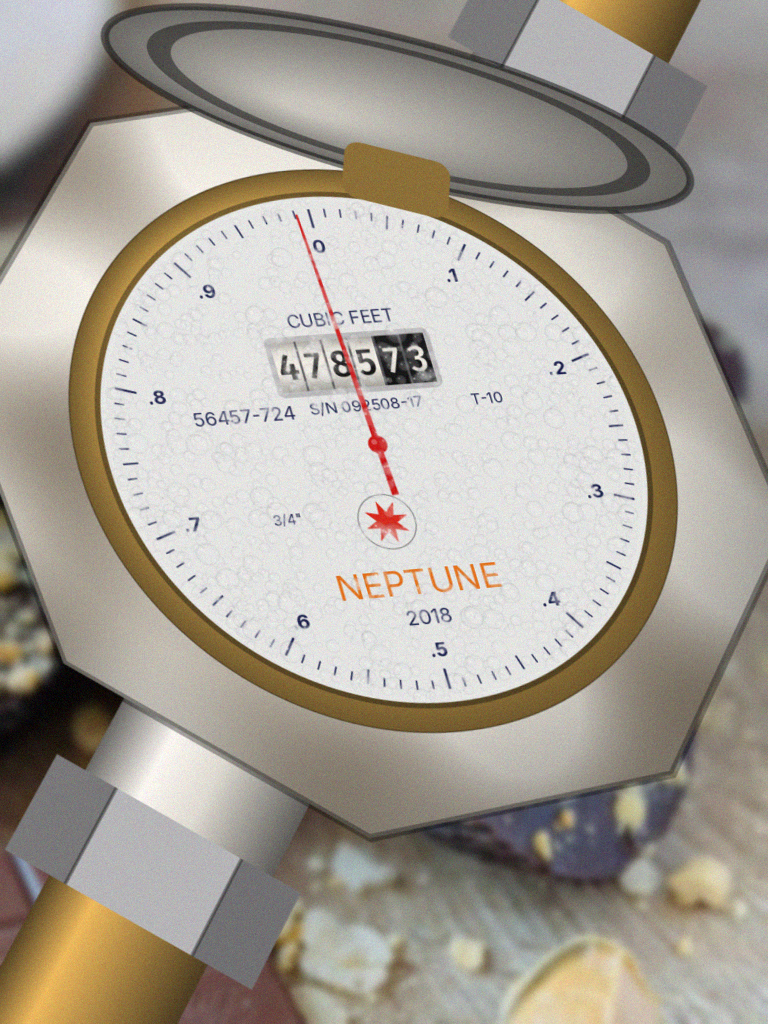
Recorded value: **478572.99** ft³
